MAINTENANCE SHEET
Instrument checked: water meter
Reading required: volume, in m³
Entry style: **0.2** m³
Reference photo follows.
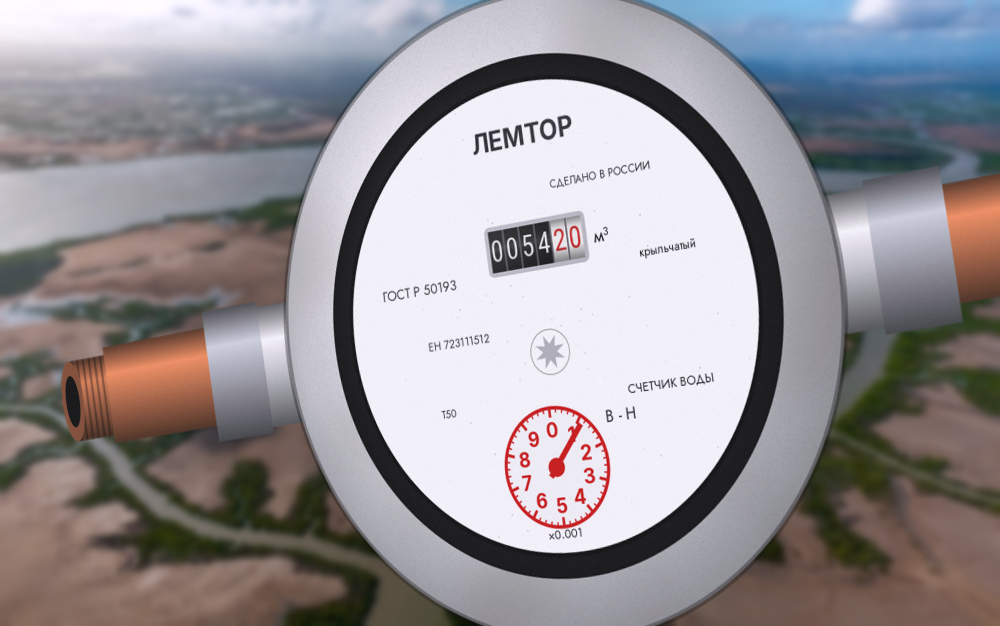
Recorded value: **54.201** m³
